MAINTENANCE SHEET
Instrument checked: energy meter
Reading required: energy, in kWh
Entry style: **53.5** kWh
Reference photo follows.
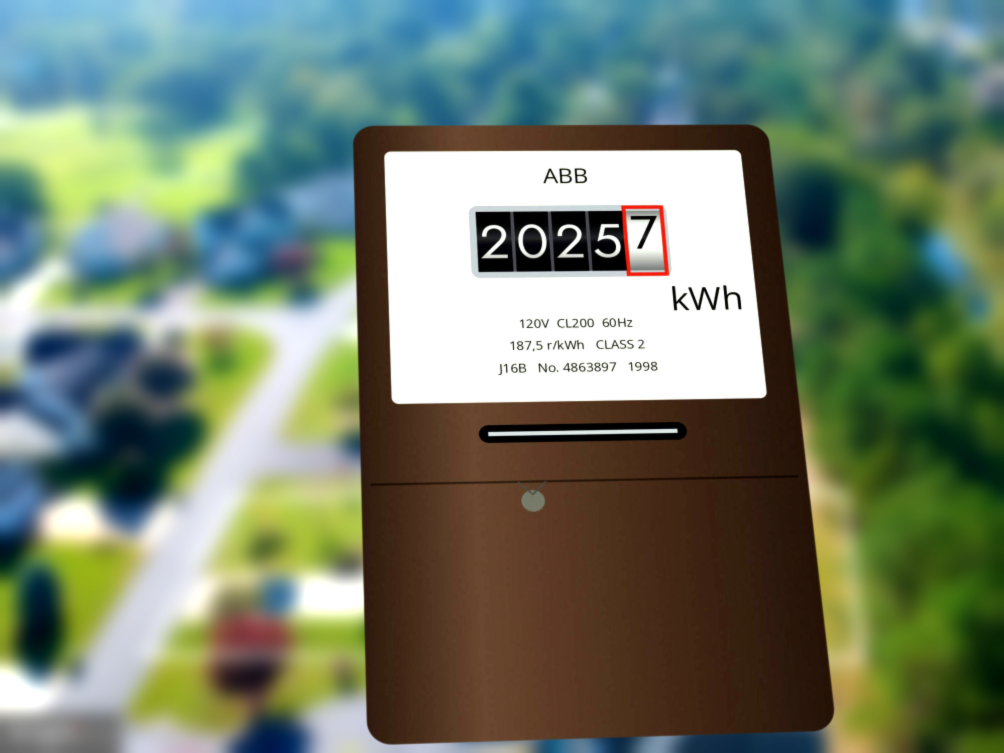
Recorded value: **2025.7** kWh
